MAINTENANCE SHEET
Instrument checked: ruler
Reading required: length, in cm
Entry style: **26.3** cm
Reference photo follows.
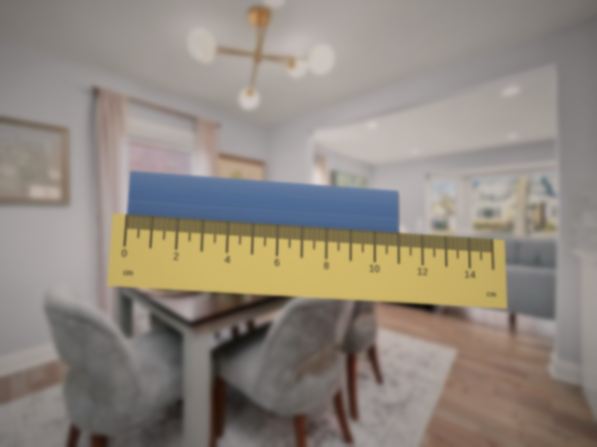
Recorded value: **11** cm
